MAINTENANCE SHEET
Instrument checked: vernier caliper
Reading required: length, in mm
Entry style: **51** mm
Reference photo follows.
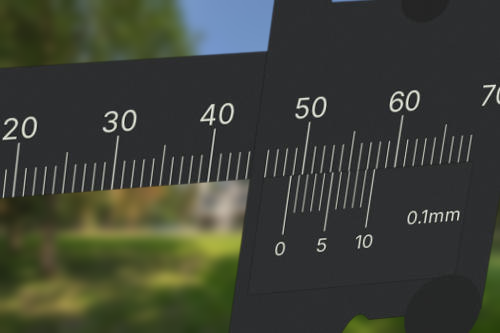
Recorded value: **48.8** mm
